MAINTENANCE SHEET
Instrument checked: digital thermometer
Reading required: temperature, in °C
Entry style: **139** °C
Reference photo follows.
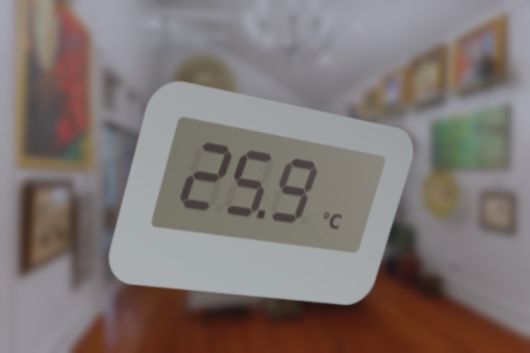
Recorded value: **25.9** °C
